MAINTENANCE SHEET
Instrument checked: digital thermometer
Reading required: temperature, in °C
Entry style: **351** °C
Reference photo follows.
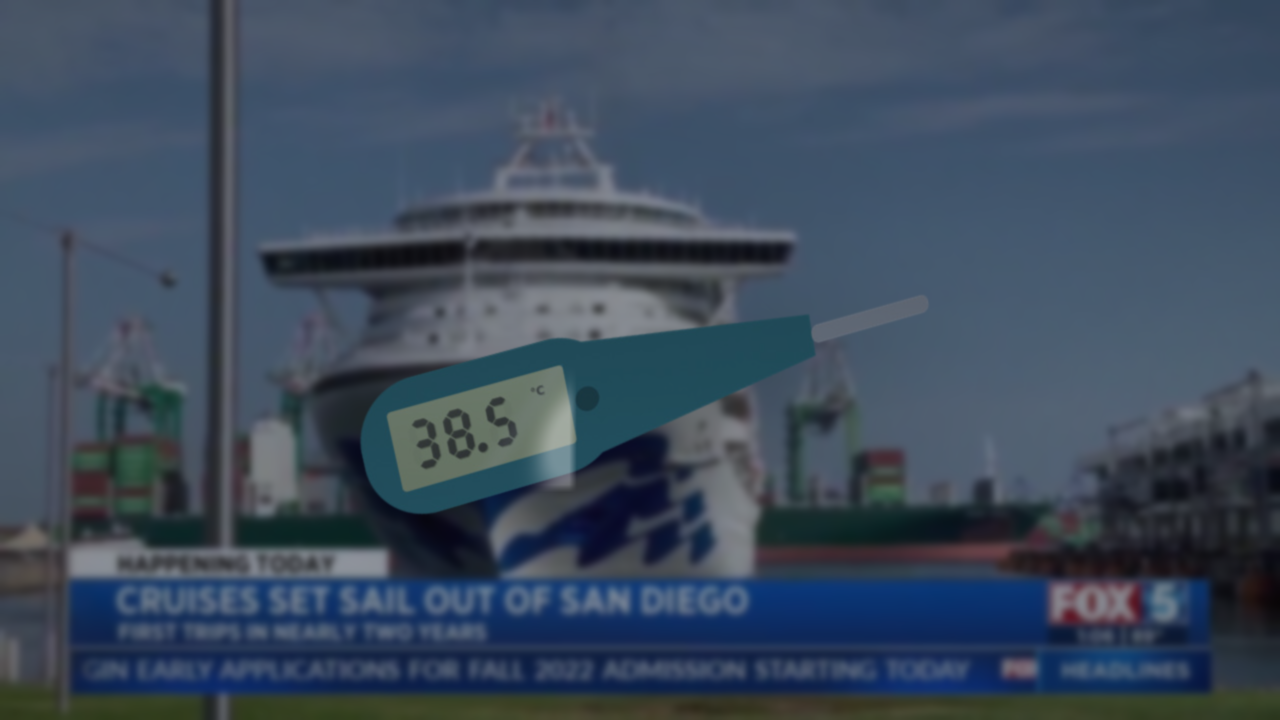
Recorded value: **38.5** °C
